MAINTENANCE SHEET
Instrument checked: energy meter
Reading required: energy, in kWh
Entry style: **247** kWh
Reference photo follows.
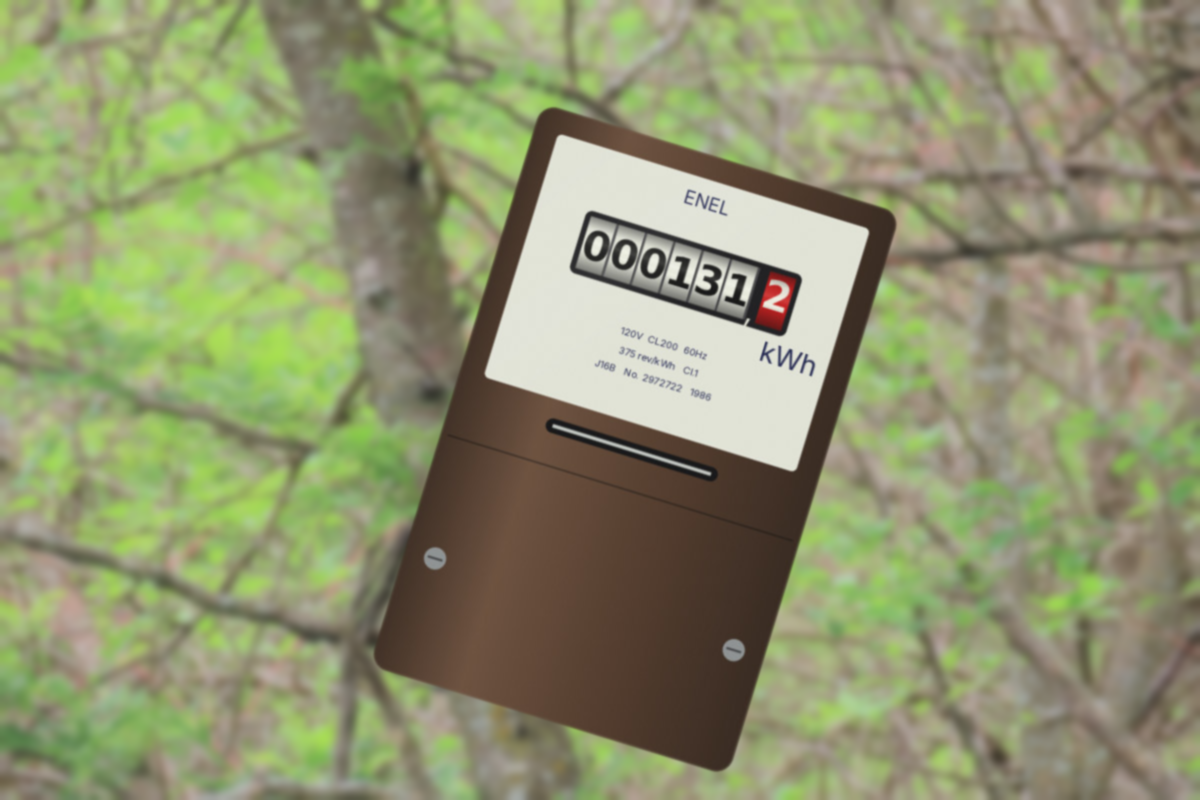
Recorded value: **131.2** kWh
